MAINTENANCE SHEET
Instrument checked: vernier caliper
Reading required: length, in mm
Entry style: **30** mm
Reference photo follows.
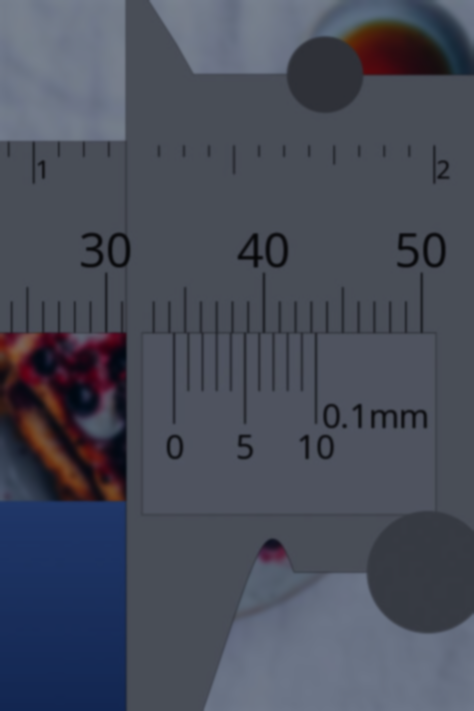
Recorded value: **34.3** mm
